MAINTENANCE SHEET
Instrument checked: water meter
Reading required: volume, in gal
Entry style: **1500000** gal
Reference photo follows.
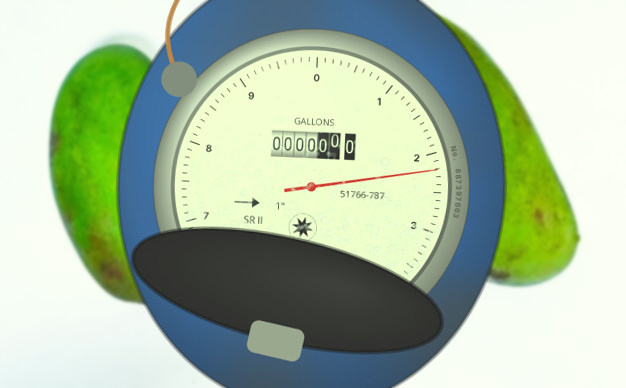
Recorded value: **2.2** gal
